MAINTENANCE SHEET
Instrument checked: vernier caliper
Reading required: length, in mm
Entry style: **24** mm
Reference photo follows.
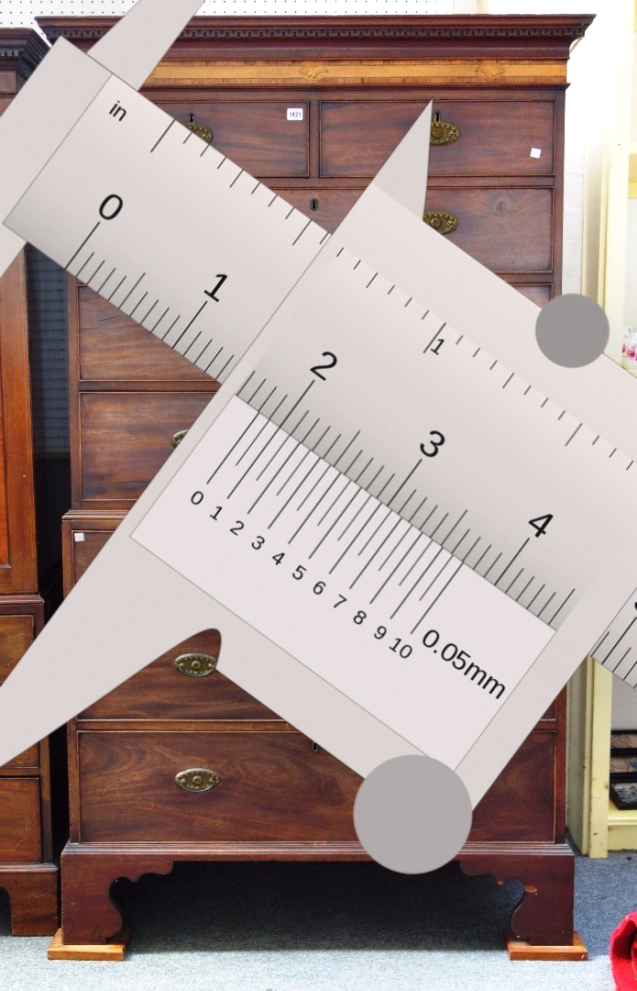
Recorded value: **18.1** mm
